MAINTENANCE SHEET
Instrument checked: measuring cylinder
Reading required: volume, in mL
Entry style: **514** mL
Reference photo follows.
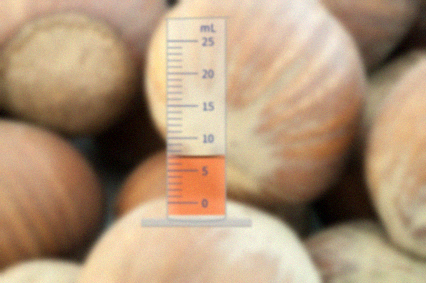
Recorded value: **7** mL
